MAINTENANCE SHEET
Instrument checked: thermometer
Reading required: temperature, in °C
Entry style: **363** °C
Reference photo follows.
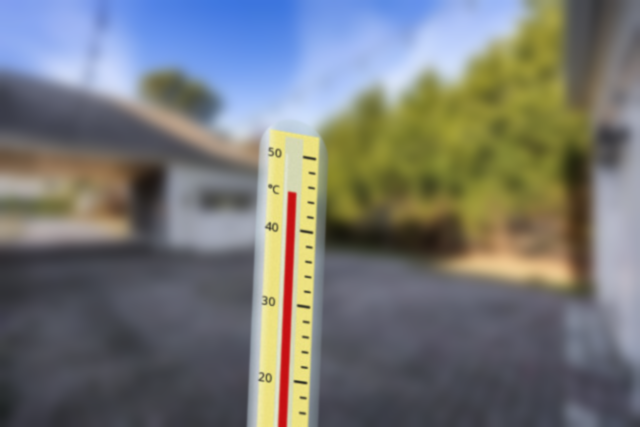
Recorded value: **45** °C
